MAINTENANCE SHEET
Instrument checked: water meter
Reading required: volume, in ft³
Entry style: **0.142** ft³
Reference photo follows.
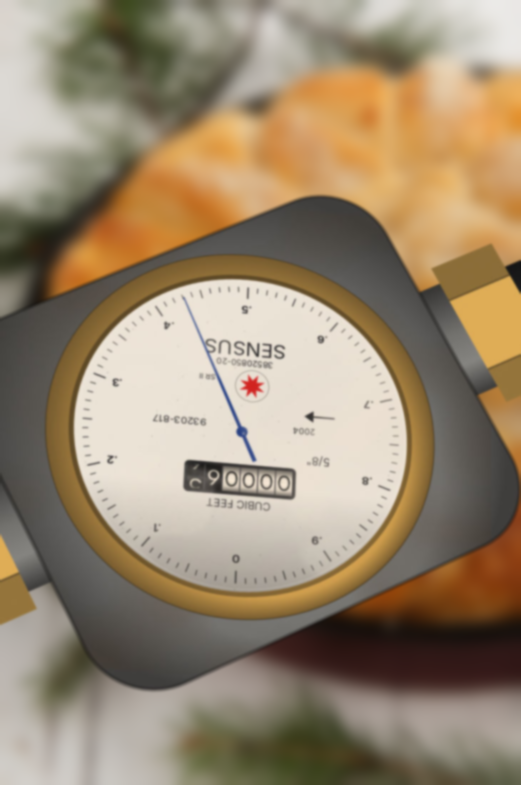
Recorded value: **65.43** ft³
